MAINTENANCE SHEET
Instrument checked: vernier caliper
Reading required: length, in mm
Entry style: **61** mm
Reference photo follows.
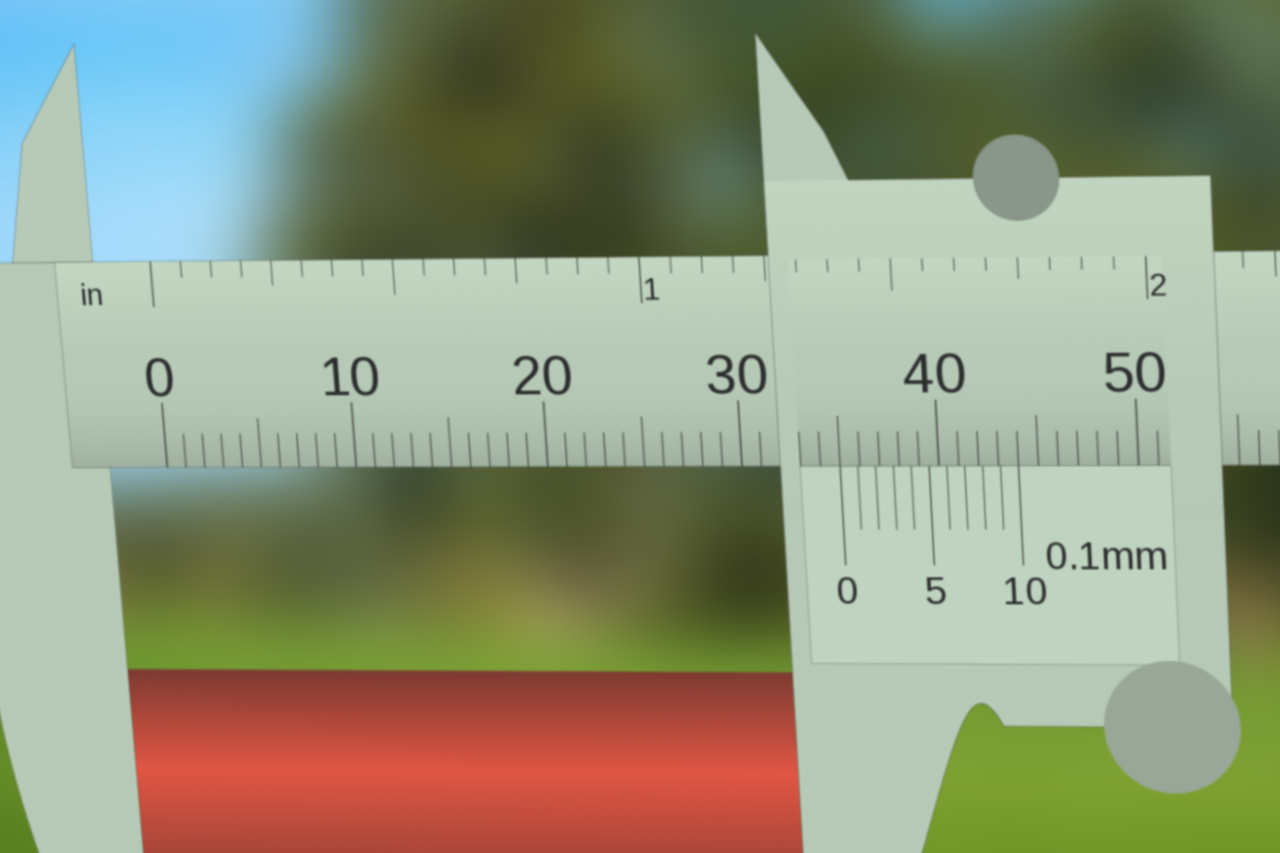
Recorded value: **35.0** mm
